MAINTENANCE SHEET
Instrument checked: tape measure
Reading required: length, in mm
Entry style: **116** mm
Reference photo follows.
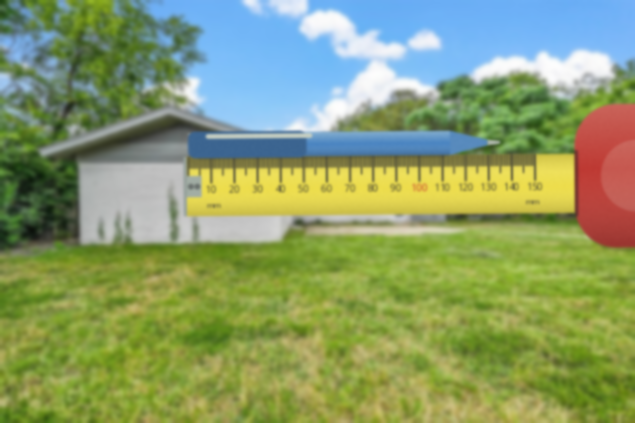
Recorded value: **135** mm
